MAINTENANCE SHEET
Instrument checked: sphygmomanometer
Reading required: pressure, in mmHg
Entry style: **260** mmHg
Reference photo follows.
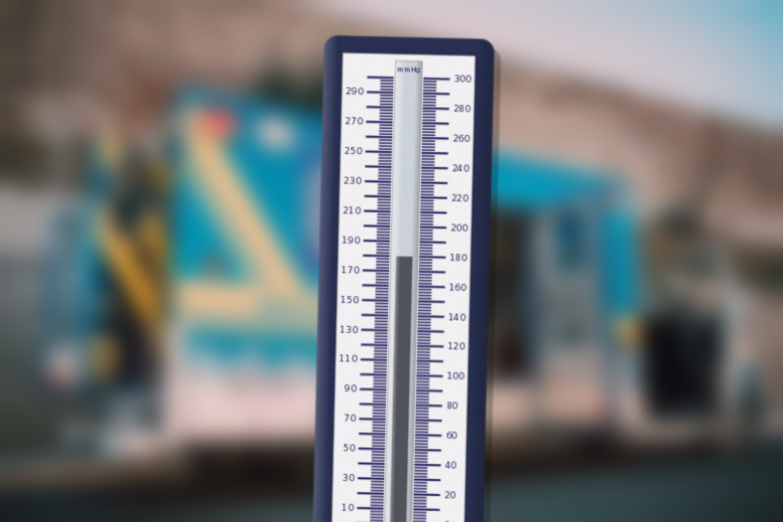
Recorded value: **180** mmHg
